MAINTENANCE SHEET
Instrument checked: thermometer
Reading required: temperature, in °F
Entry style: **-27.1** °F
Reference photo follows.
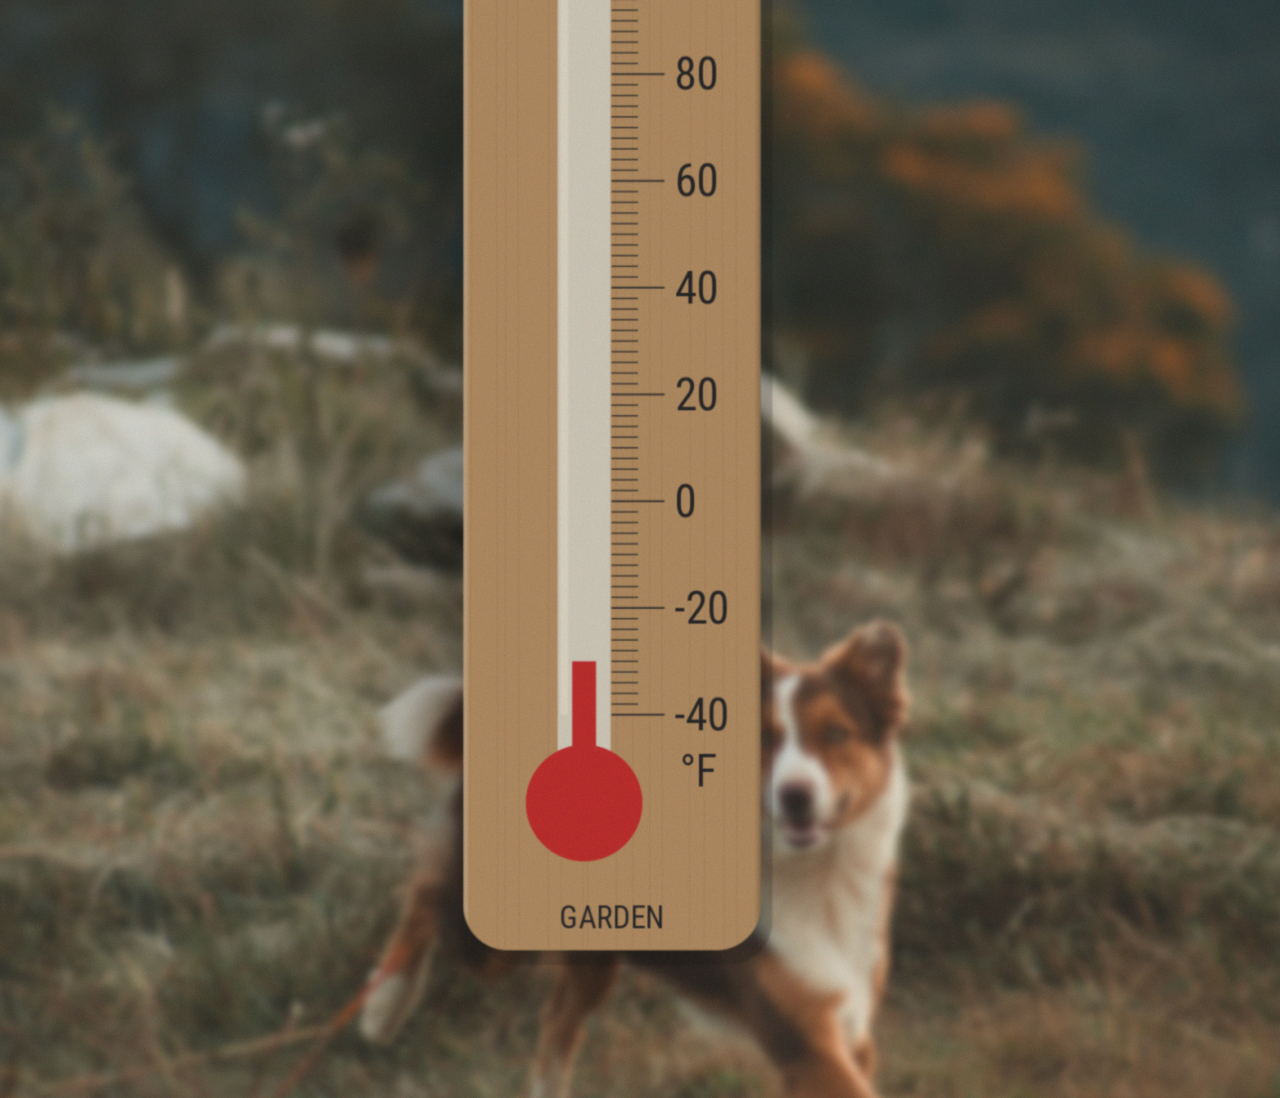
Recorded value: **-30** °F
